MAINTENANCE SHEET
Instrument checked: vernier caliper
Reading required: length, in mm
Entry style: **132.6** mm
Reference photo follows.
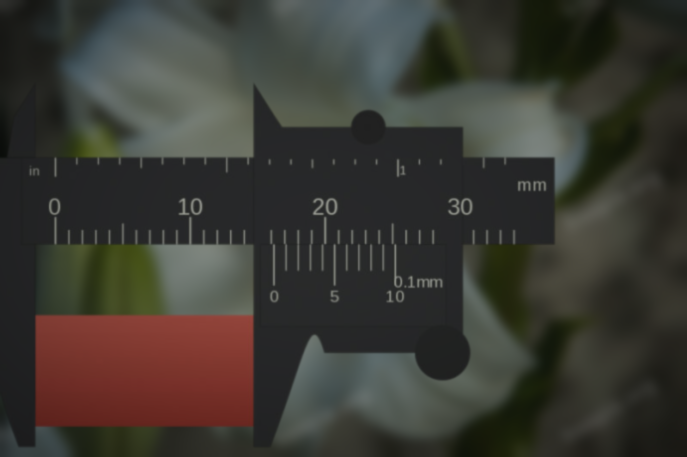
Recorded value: **16.2** mm
